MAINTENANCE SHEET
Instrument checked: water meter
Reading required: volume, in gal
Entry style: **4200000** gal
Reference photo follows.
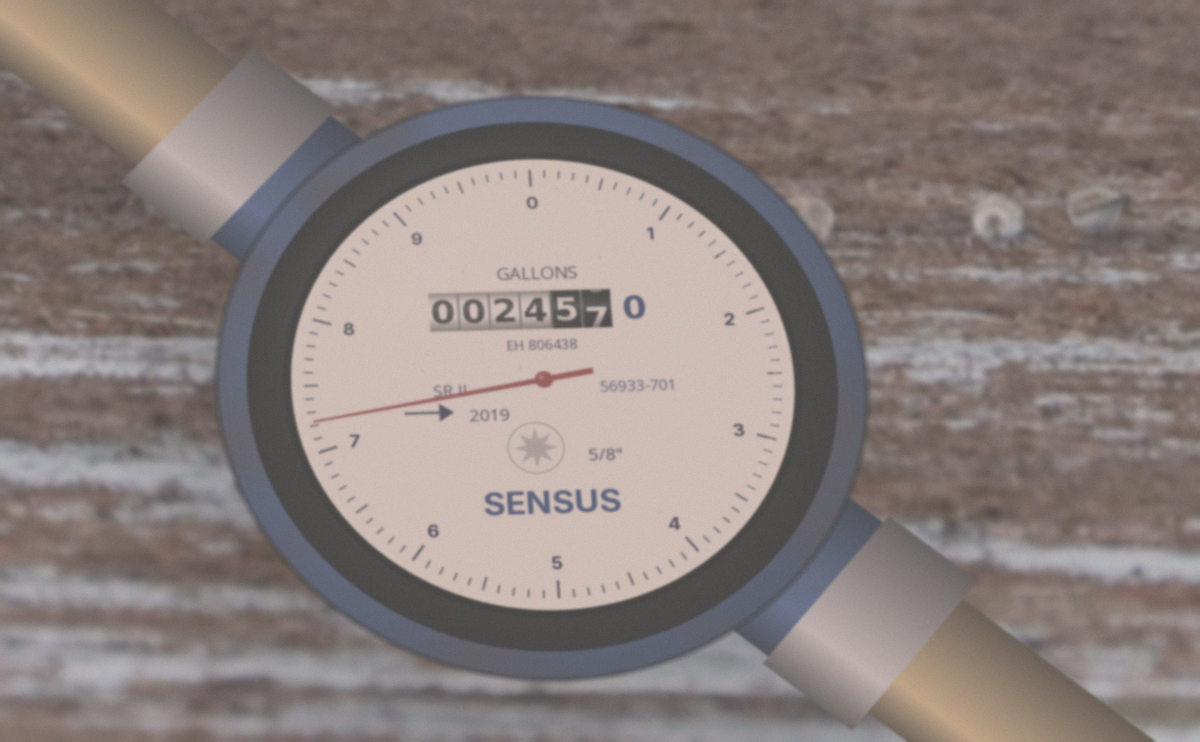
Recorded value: **24567.2** gal
